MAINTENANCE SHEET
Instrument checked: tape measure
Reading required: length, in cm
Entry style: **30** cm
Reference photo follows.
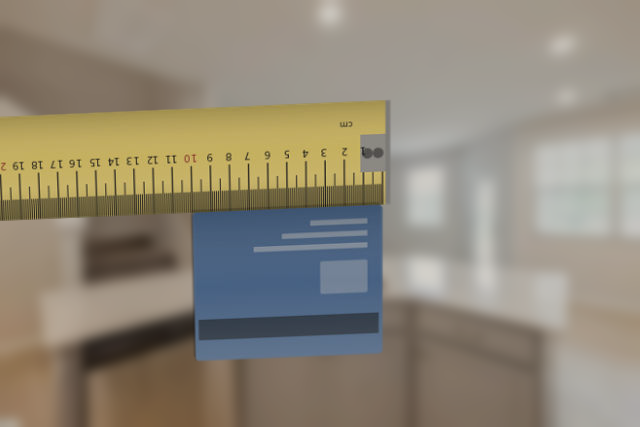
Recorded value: **10** cm
